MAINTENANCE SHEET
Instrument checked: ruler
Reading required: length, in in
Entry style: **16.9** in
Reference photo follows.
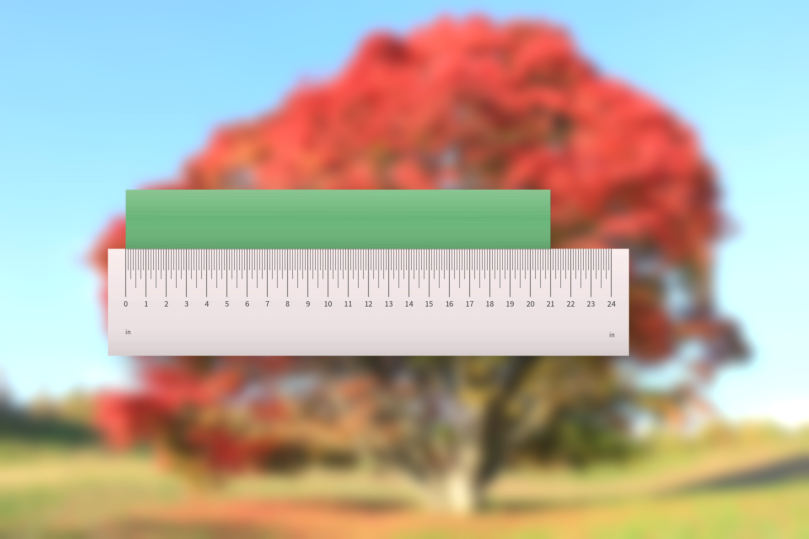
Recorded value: **21** in
